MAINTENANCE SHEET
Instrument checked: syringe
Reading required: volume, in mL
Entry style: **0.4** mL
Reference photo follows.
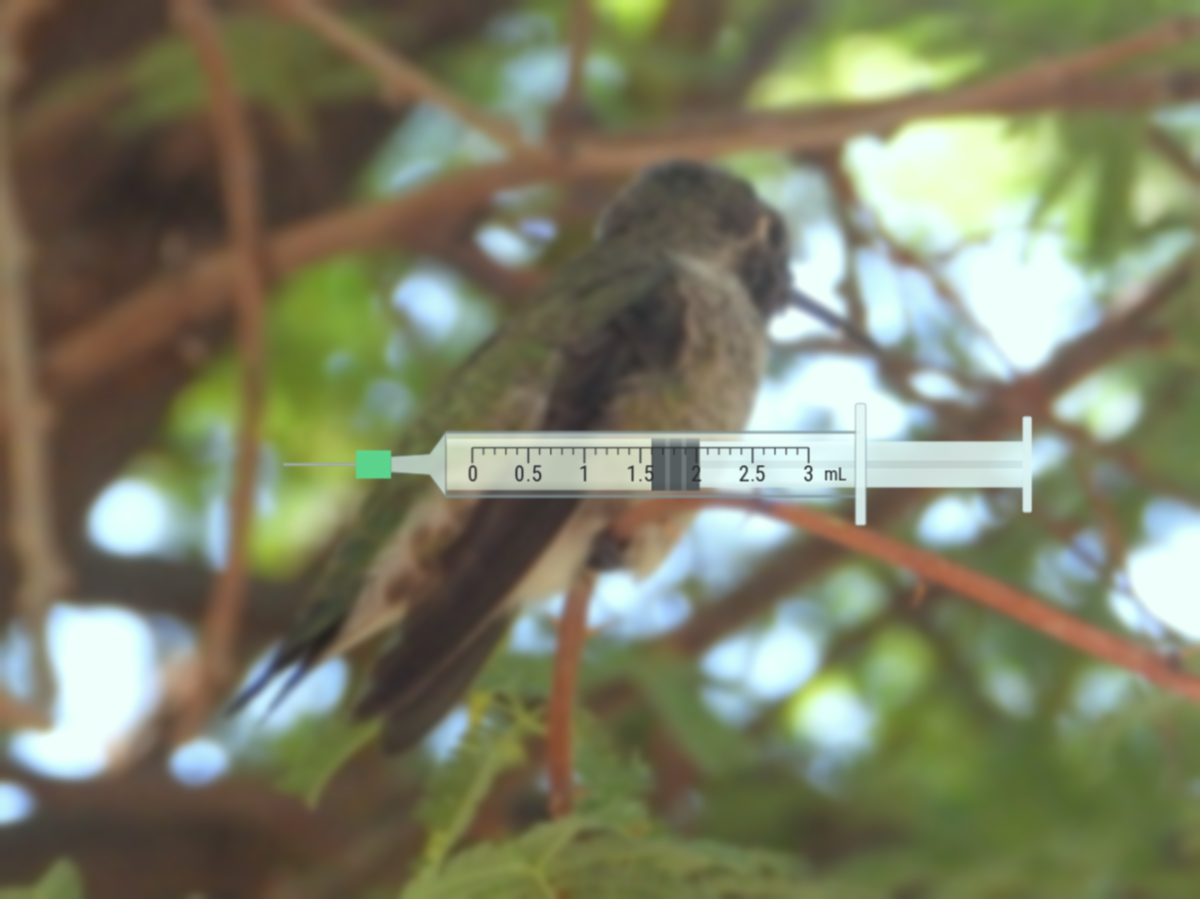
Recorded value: **1.6** mL
